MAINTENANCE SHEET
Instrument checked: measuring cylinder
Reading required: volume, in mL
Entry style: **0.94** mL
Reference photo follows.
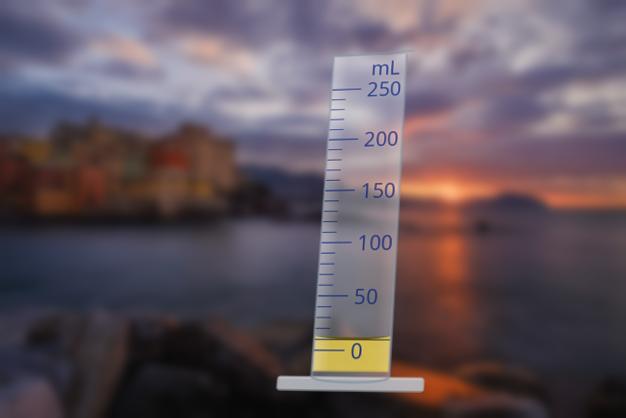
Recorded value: **10** mL
